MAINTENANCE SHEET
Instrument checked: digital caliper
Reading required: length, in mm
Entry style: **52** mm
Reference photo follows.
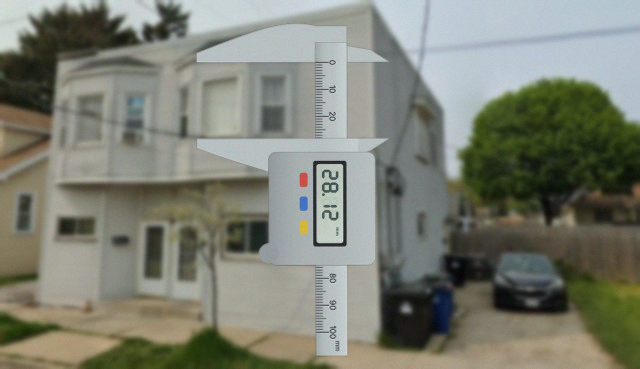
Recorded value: **28.12** mm
